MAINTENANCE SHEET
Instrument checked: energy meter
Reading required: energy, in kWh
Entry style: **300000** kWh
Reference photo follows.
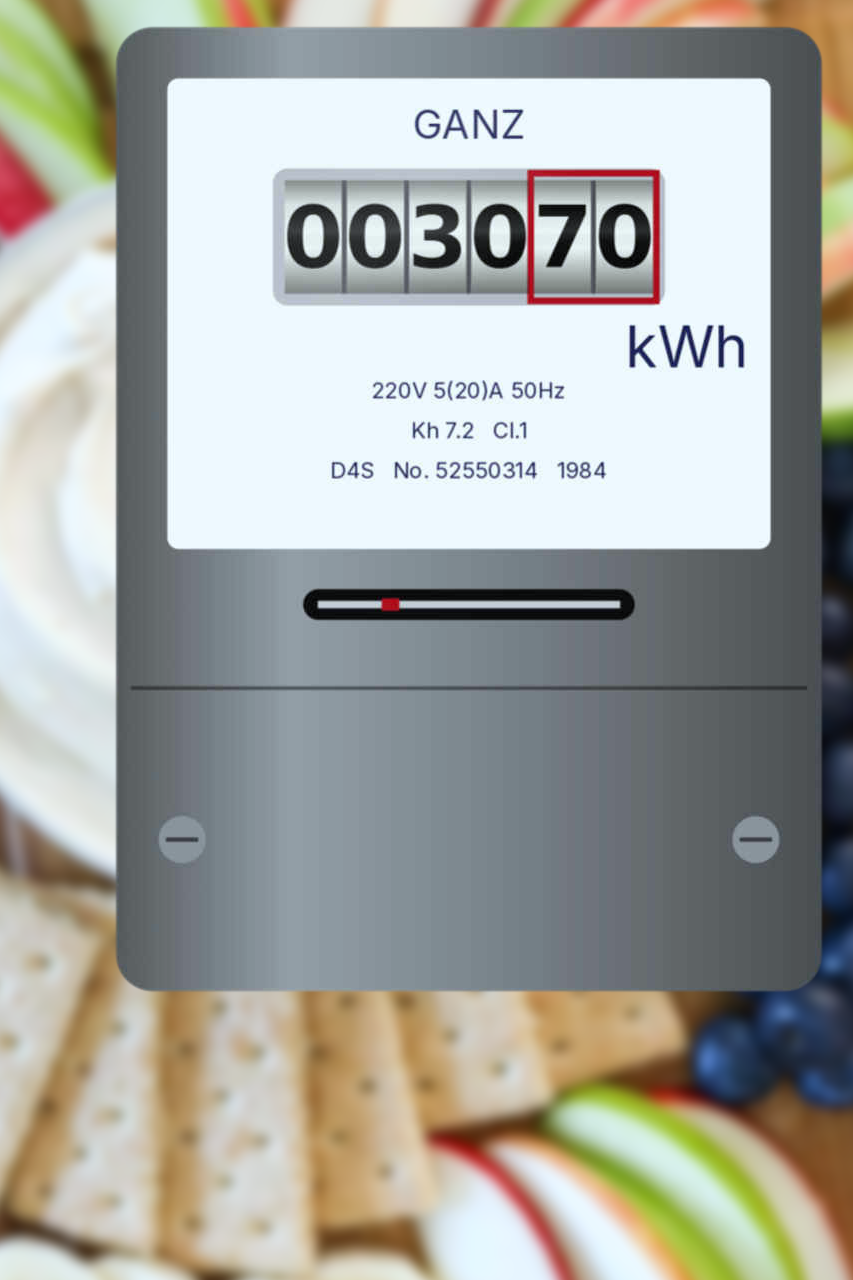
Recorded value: **30.70** kWh
